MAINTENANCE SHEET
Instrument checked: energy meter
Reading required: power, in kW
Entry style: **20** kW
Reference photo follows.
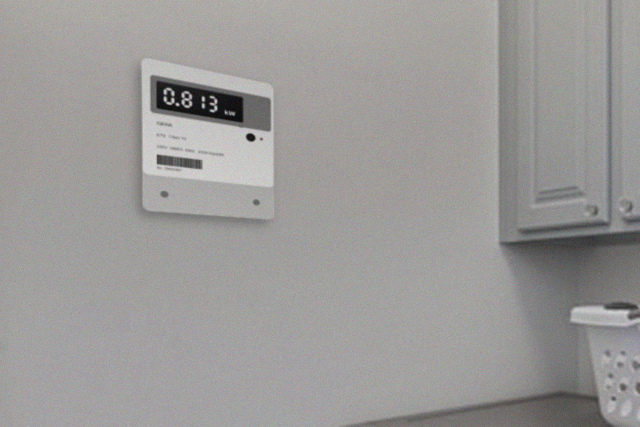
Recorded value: **0.813** kW
